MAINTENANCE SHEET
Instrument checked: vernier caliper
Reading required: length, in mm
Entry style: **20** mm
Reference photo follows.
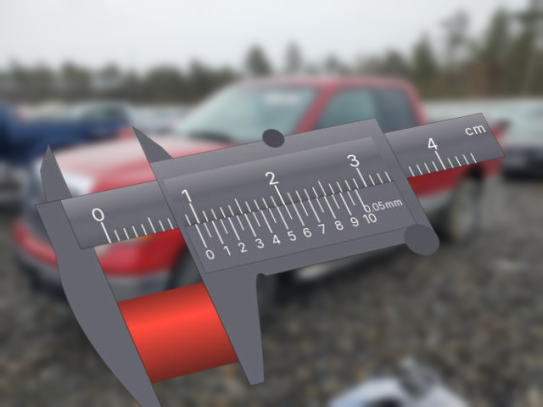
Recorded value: **9.6** mm
